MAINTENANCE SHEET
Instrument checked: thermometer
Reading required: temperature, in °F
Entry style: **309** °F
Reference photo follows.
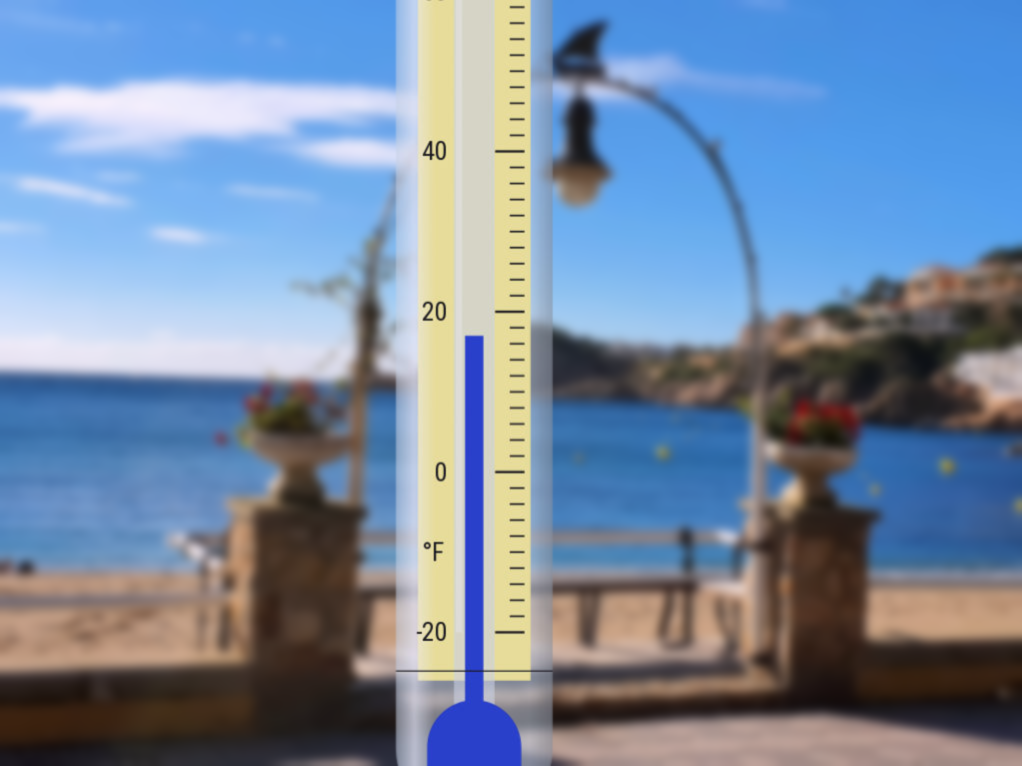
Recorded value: **17** °F
